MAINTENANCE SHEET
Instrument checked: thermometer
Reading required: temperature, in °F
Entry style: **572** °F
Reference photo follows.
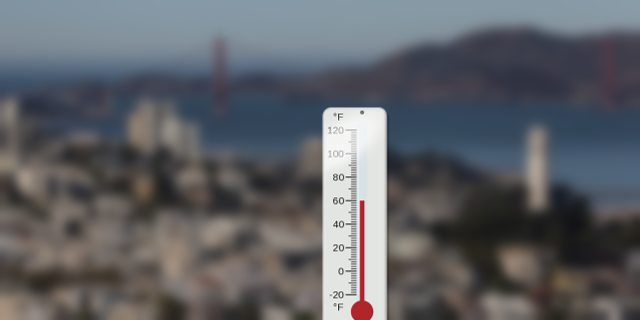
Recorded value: **60** °F
